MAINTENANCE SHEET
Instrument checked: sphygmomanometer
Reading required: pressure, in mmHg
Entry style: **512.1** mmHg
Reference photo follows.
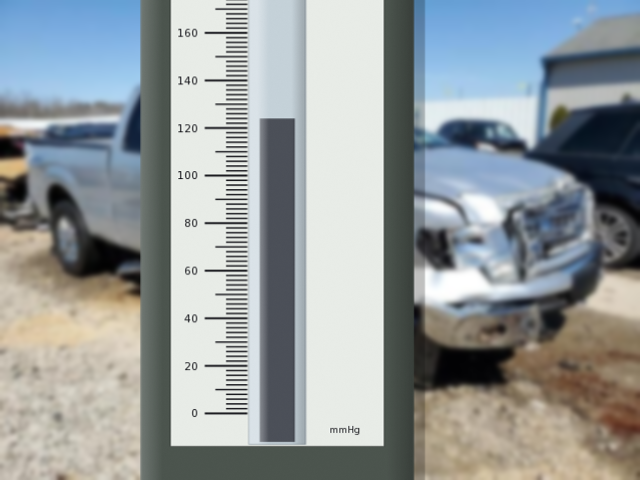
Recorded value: **124** mmHg
